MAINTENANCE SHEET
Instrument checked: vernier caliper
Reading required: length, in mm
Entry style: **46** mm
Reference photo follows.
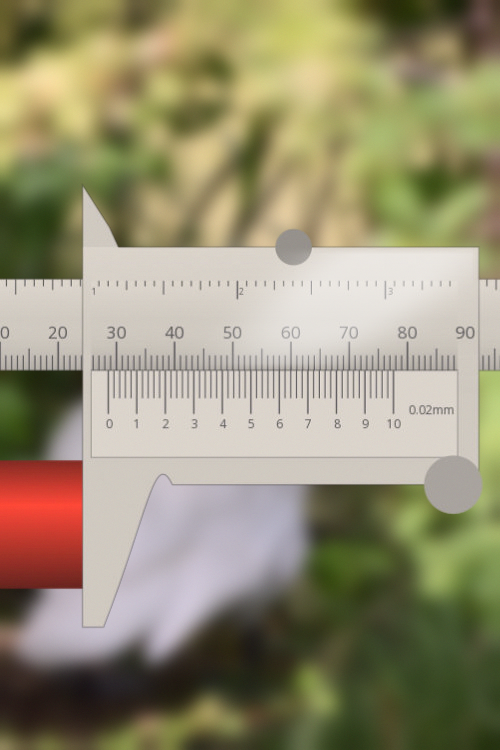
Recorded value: **28.6** mm
